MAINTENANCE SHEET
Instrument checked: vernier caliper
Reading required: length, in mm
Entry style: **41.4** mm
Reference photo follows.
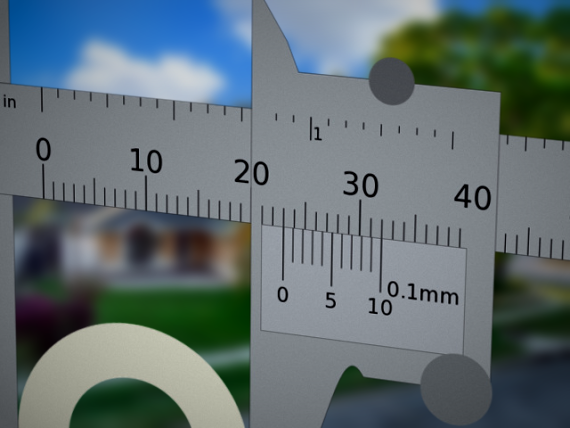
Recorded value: **23.0** mm
